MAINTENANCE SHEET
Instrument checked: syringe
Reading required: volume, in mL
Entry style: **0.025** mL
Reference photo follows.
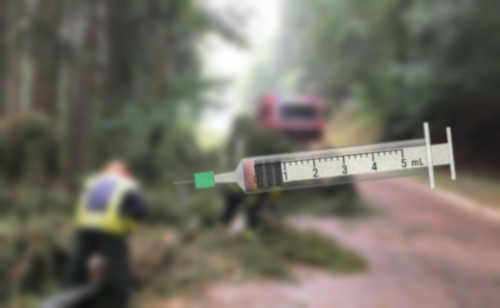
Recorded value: **0** mL
